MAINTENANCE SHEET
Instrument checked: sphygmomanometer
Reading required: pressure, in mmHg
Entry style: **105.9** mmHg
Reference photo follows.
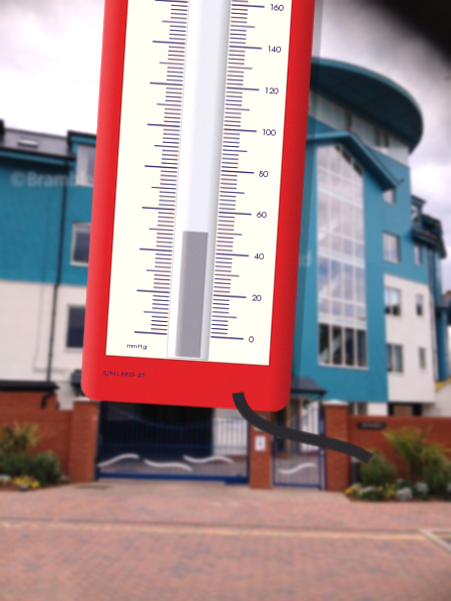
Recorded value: **50** mmHg
